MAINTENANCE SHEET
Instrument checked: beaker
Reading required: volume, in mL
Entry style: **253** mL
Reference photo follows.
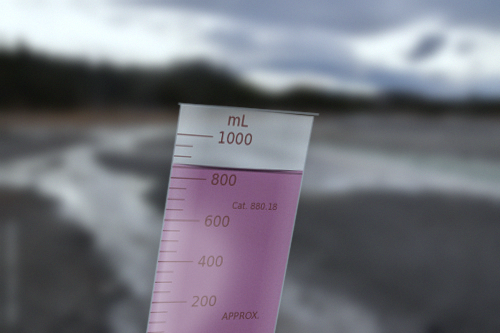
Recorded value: **850** mL
